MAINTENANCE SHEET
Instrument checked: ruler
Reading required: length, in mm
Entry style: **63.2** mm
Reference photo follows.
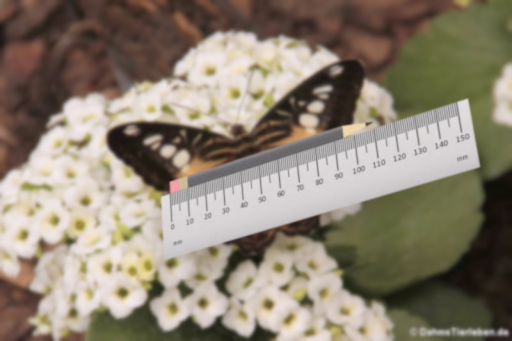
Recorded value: **110** mm
